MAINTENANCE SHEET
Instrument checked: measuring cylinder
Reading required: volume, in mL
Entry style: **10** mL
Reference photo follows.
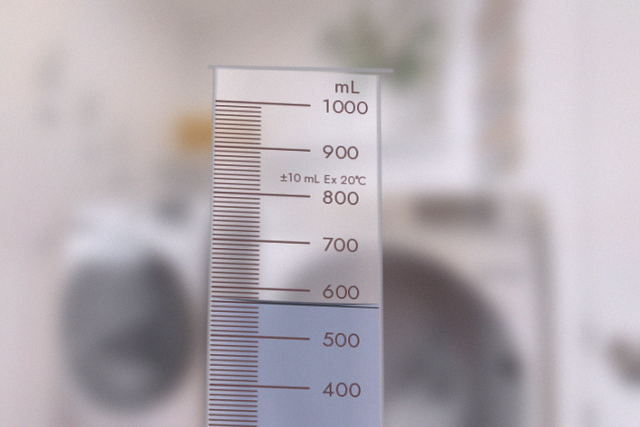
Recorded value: **570** mL
